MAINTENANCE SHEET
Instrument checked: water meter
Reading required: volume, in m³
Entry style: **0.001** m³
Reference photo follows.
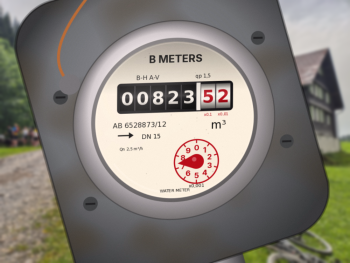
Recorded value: **823.527** m³
